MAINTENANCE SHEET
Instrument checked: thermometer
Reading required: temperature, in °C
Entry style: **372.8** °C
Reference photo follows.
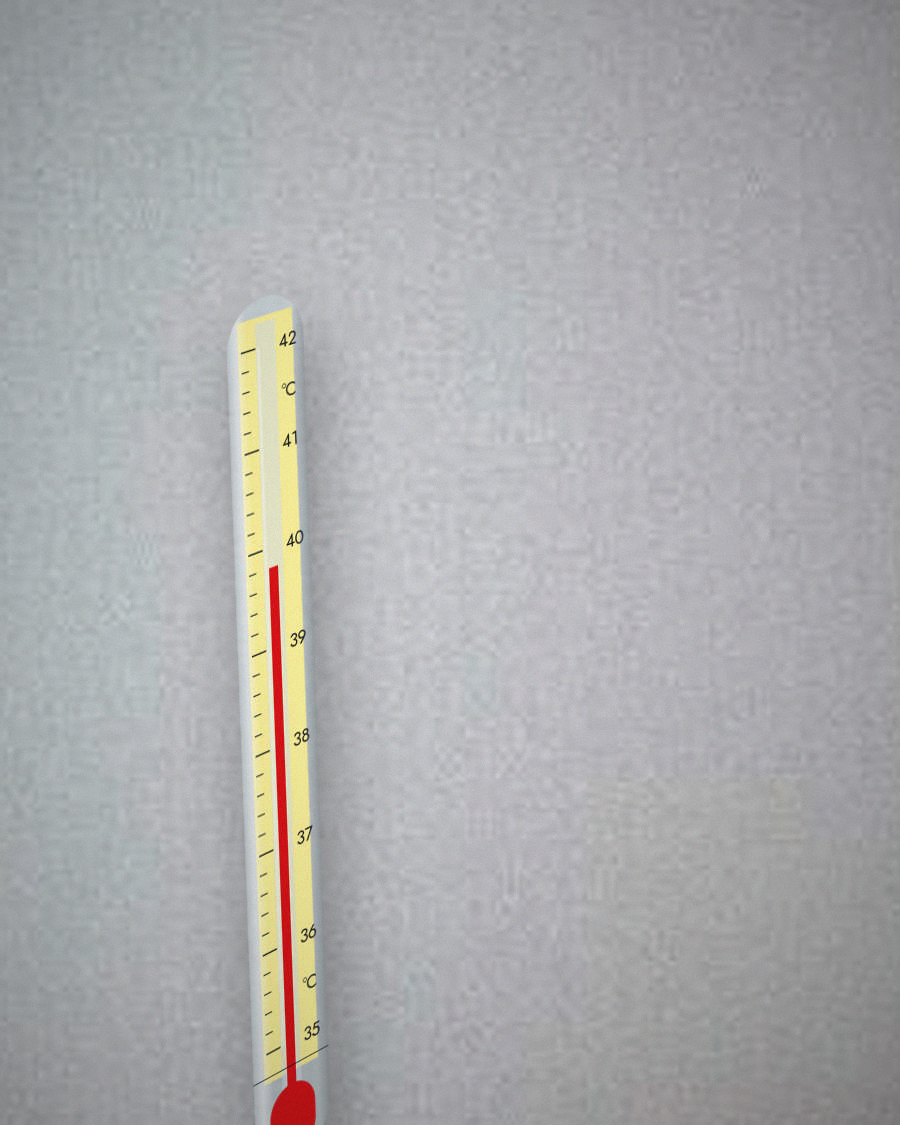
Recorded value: **39.8** °C
